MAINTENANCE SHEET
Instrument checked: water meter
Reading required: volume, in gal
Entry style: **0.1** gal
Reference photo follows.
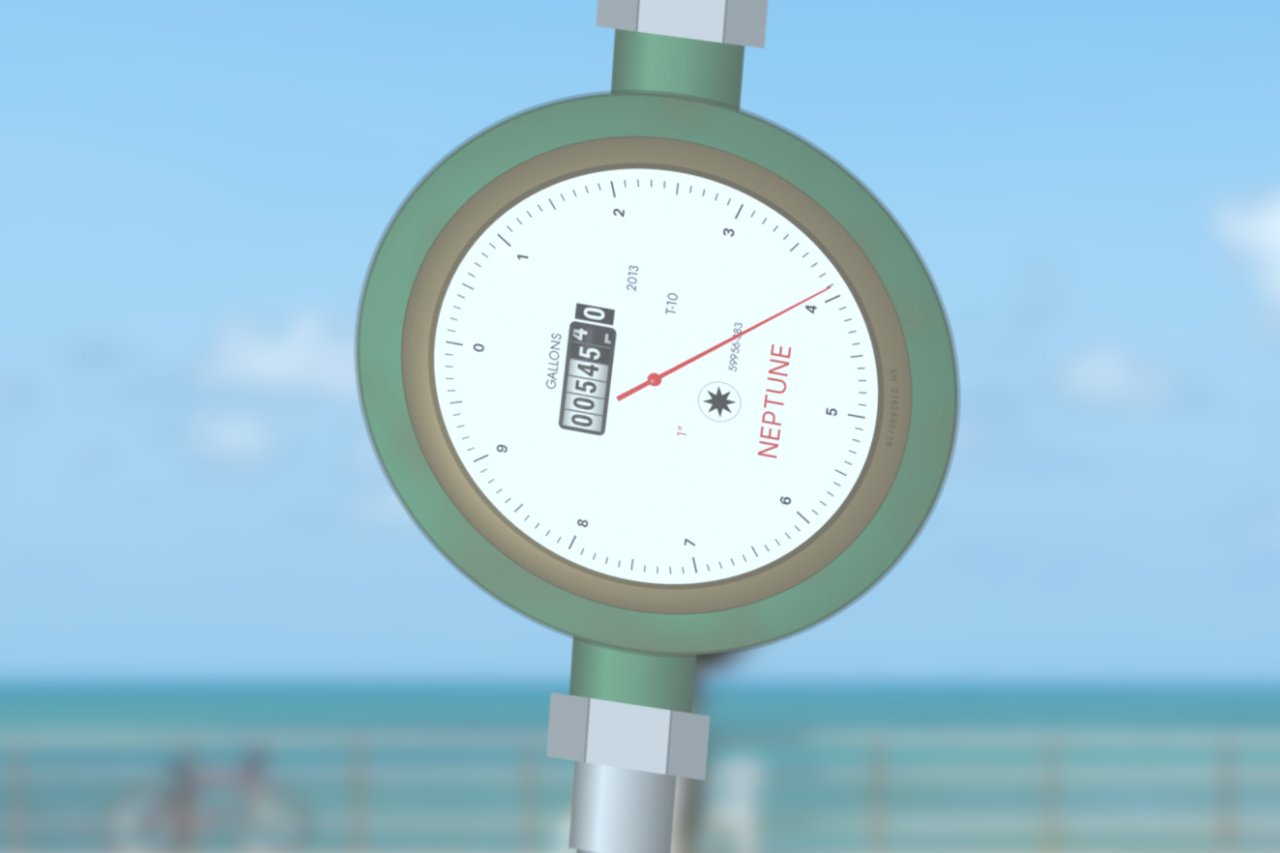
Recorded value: **54543.9** gal
